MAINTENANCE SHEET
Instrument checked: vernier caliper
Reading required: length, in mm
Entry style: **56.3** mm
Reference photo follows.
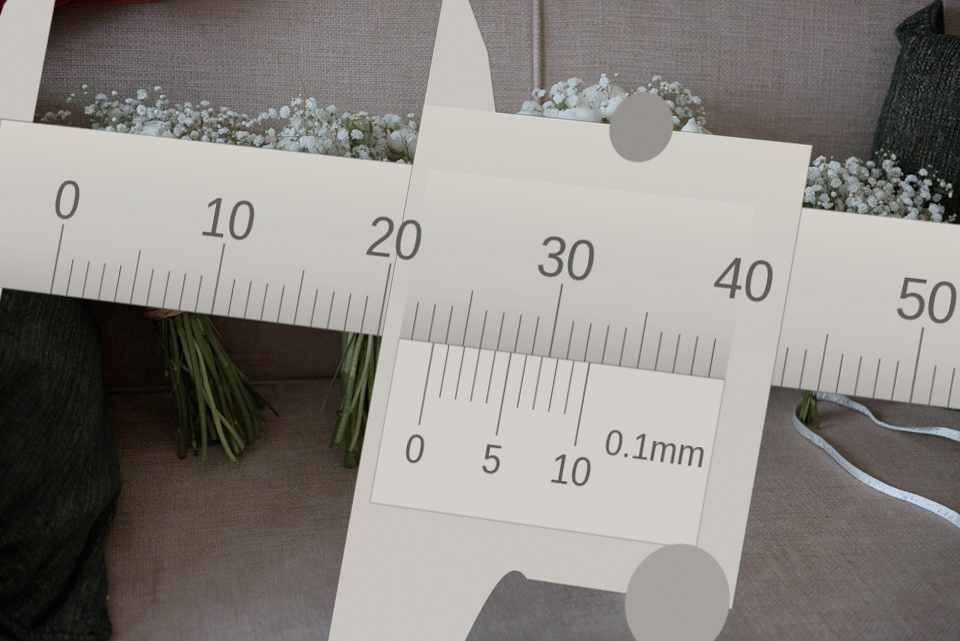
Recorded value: **23.3** mm
